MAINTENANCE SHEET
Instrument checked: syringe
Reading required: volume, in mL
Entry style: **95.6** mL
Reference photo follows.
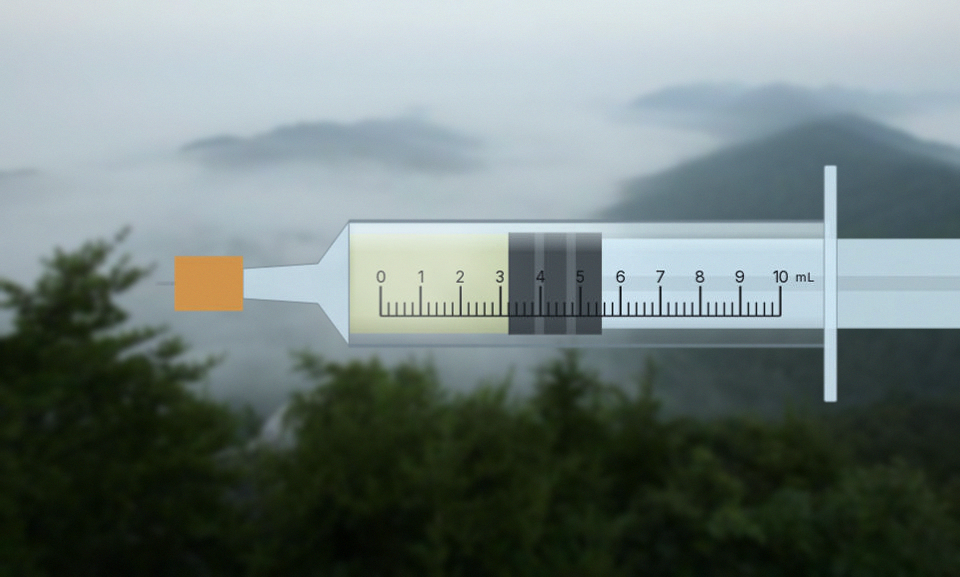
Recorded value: **3.2** mL
